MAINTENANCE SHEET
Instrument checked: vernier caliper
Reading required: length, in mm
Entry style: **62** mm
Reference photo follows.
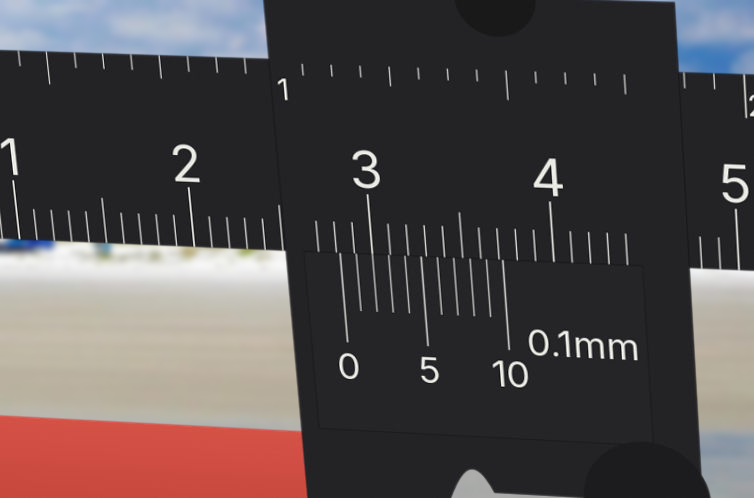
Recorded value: **28.2** mm
